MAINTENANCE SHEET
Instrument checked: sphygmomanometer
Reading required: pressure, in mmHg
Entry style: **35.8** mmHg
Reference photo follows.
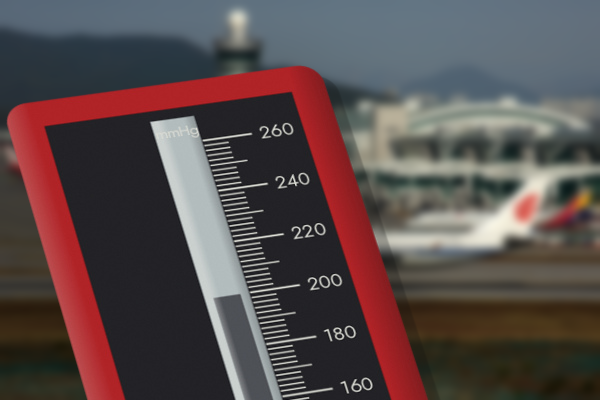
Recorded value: **200** mmHg
